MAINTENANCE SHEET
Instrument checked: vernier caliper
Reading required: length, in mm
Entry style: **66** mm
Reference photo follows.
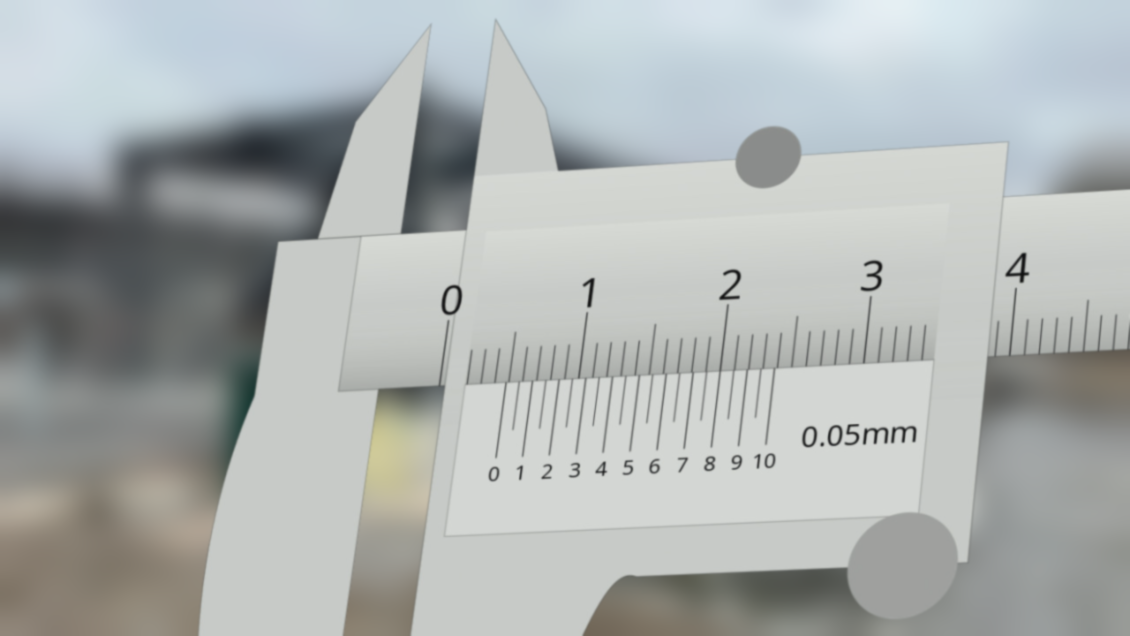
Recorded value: **4.8** mm
